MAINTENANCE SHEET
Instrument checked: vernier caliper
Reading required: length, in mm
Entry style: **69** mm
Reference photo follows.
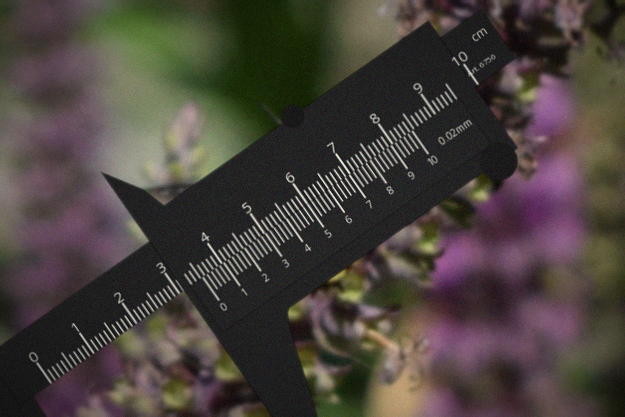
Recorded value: **35.5** mm
